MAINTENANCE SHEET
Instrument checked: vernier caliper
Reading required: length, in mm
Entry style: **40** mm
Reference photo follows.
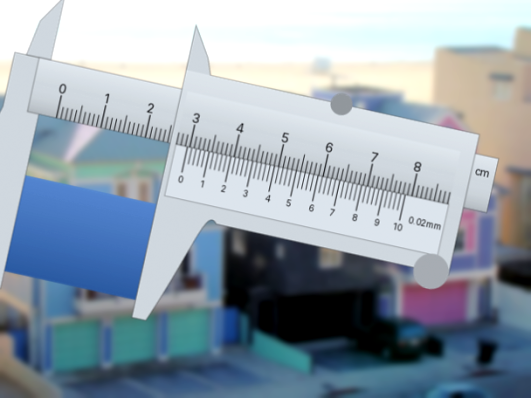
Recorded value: **29.5** mm
